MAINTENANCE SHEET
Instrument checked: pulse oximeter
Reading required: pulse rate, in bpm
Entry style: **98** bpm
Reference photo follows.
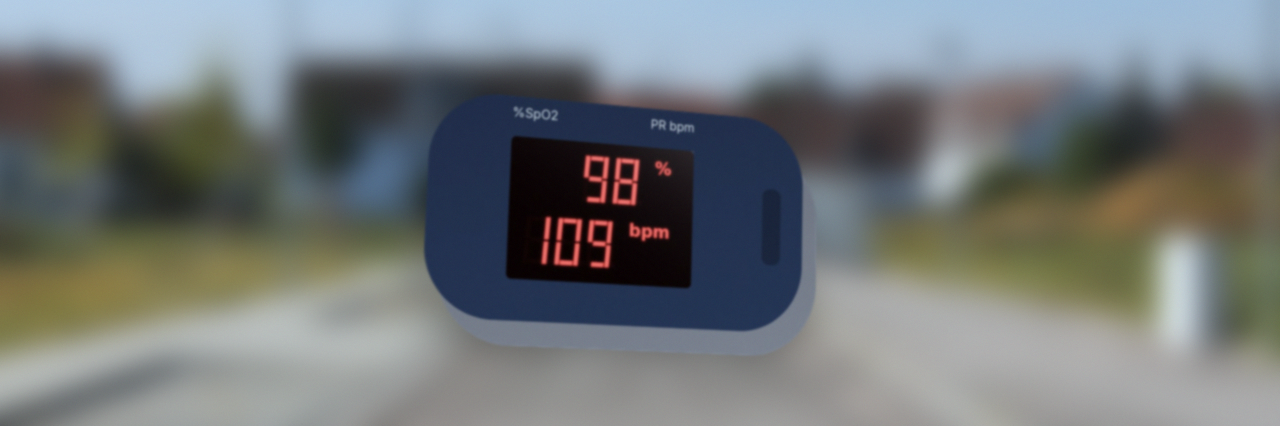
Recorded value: **109** bpm
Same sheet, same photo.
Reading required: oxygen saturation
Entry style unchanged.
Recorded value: **98** %
